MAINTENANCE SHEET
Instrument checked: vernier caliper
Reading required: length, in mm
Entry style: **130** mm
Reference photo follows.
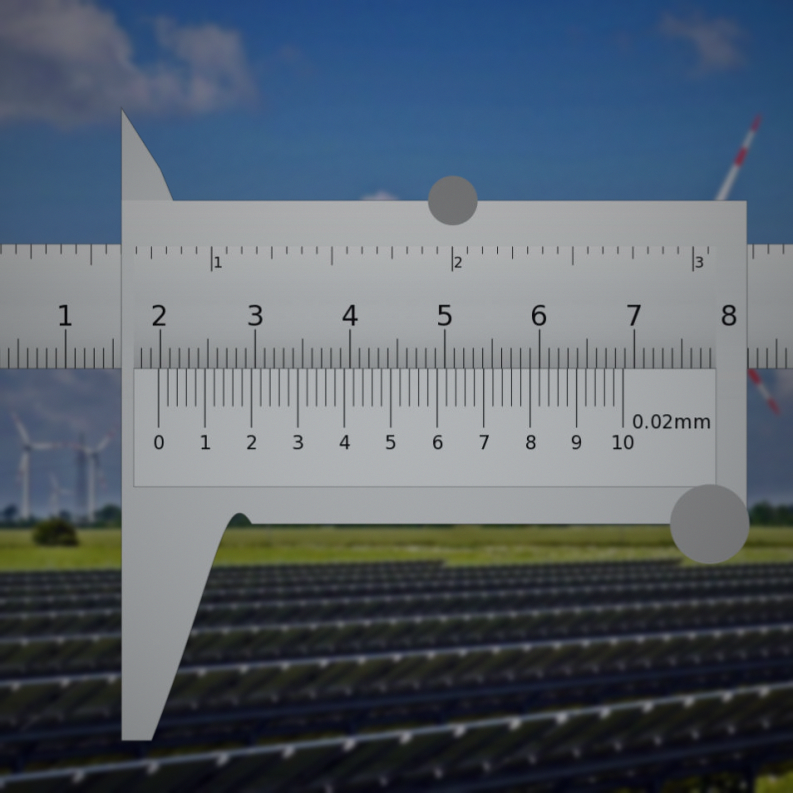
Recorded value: **19.8** mm
